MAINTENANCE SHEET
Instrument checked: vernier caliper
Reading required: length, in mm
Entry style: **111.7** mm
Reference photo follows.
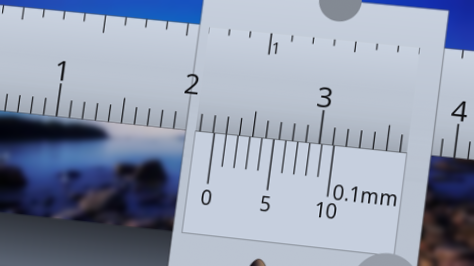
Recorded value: **22.1** mm
